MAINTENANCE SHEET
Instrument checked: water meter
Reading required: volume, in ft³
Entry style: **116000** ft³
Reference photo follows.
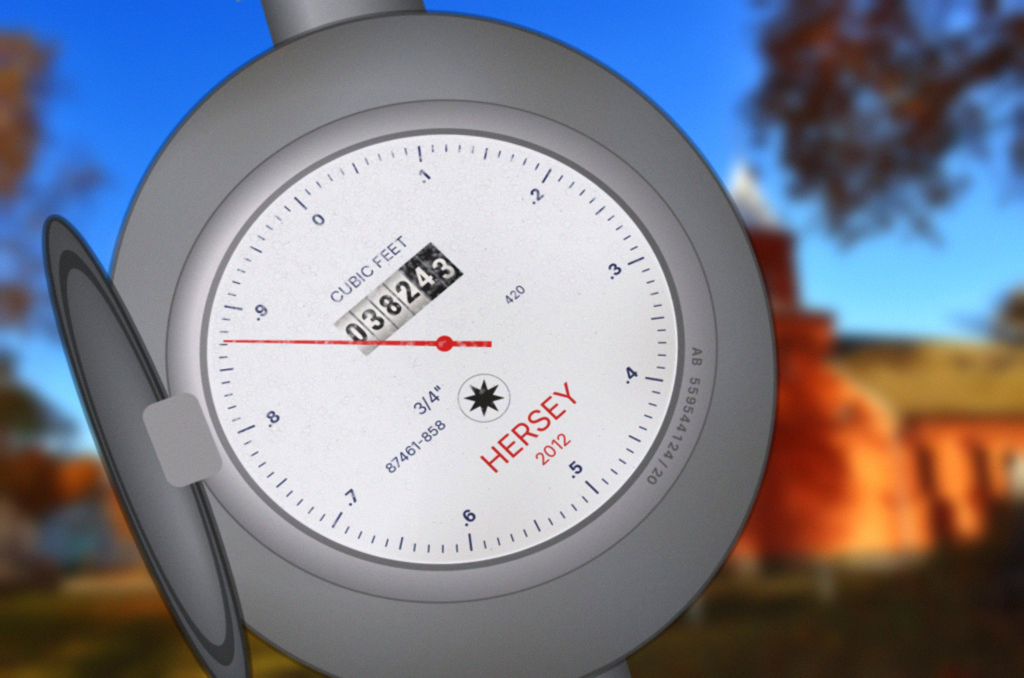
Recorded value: **38242.87** ft³
